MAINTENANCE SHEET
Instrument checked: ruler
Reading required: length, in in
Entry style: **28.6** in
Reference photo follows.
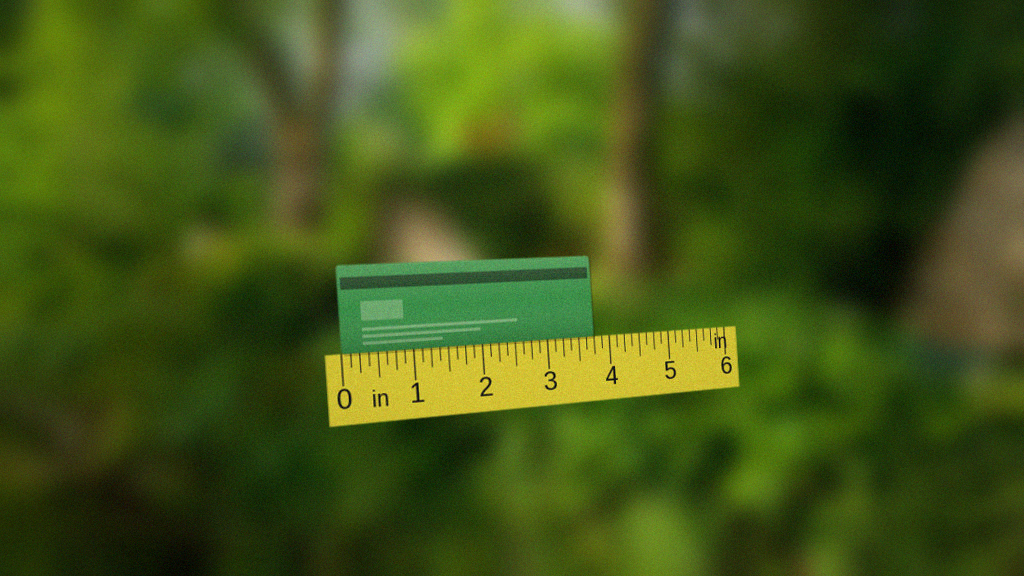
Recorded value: **3.75** in
